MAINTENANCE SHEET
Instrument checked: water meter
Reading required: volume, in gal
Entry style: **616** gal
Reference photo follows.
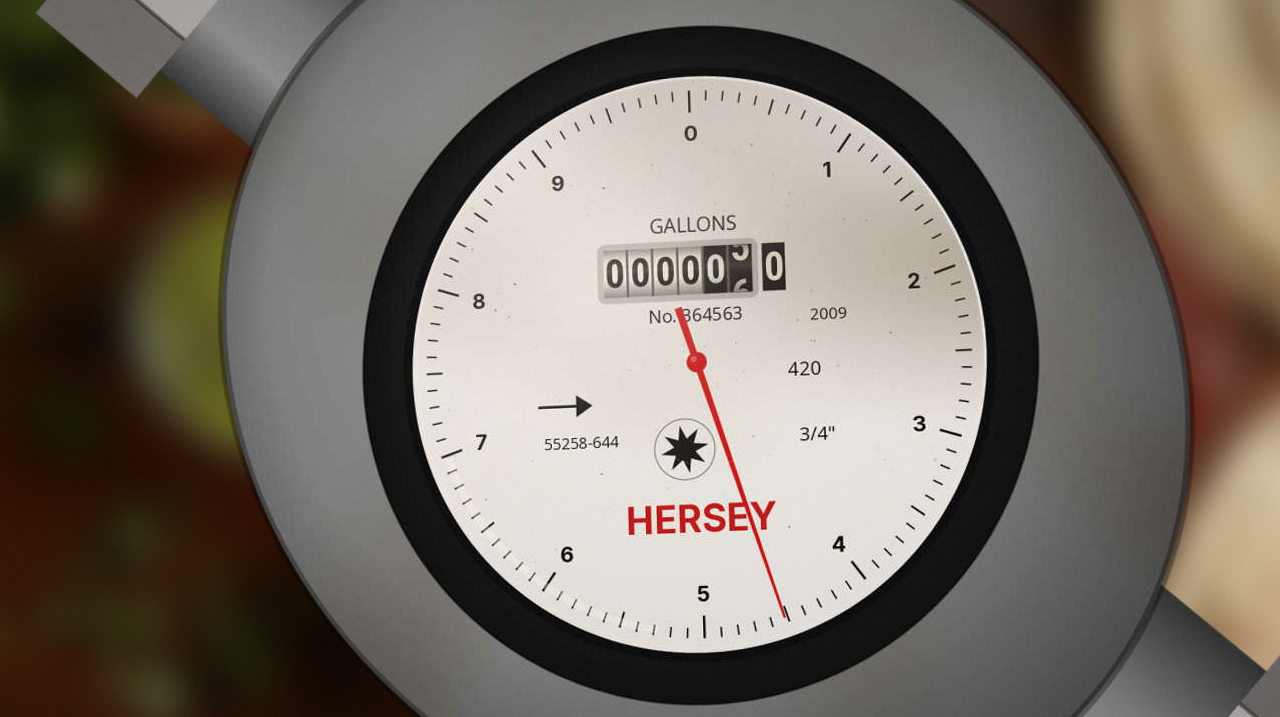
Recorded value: **54.5** gal
